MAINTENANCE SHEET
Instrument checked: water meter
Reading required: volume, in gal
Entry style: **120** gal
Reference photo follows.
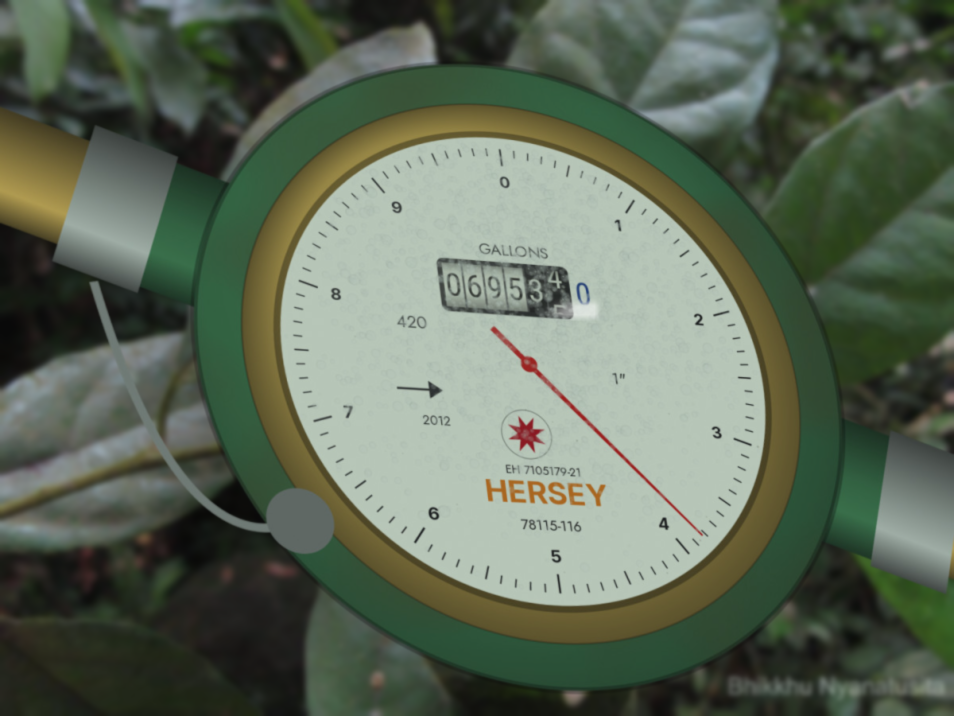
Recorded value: **695343.8** gal
